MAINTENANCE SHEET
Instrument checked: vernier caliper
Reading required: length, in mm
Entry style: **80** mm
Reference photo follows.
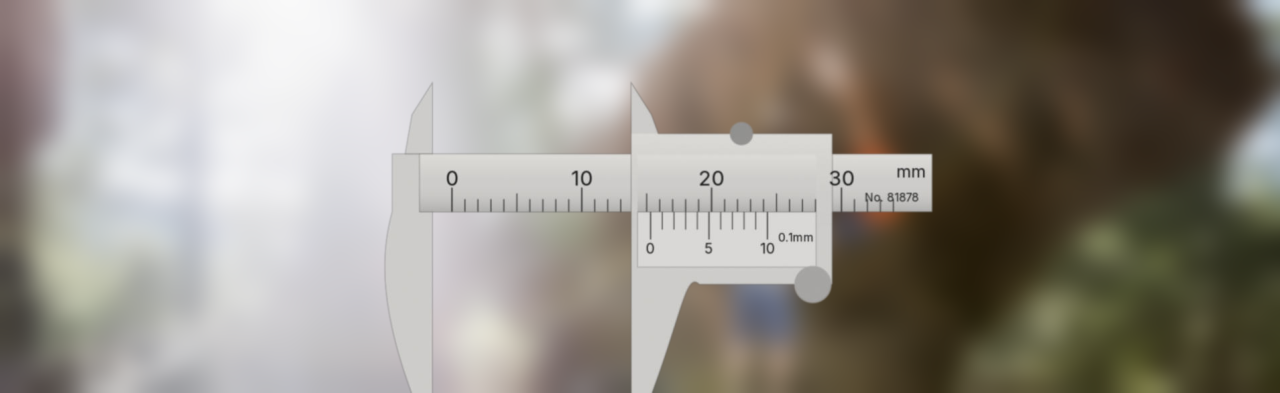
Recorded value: **15.3** mm
